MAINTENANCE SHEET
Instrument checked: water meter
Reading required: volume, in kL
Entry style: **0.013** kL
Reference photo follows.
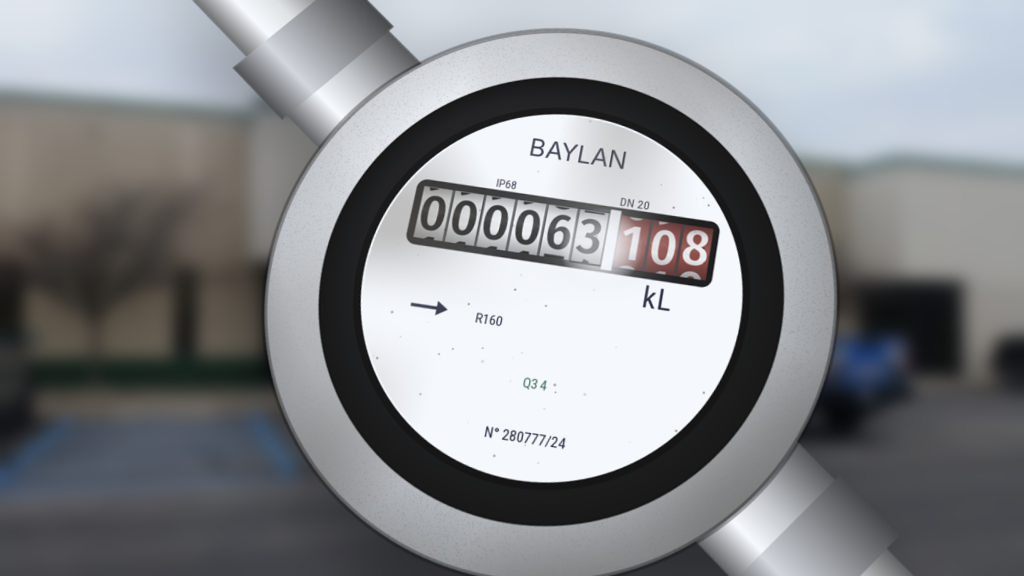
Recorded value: **63.108** kL
